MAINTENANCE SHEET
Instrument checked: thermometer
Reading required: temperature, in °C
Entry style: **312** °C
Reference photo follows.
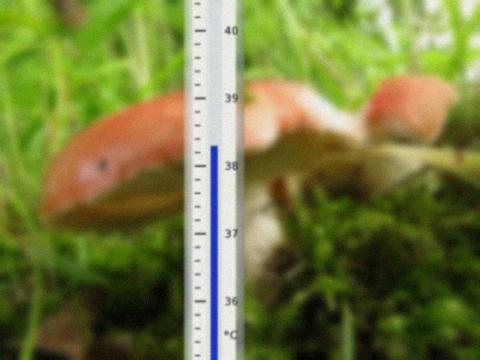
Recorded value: **38.3** °C
